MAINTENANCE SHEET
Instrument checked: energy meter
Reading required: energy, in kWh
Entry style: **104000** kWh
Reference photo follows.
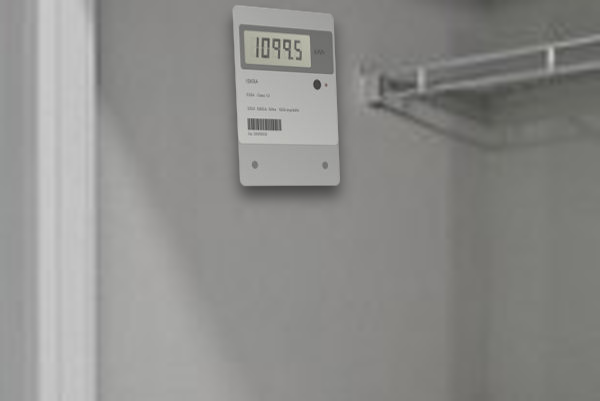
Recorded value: **1099.5** kWh
